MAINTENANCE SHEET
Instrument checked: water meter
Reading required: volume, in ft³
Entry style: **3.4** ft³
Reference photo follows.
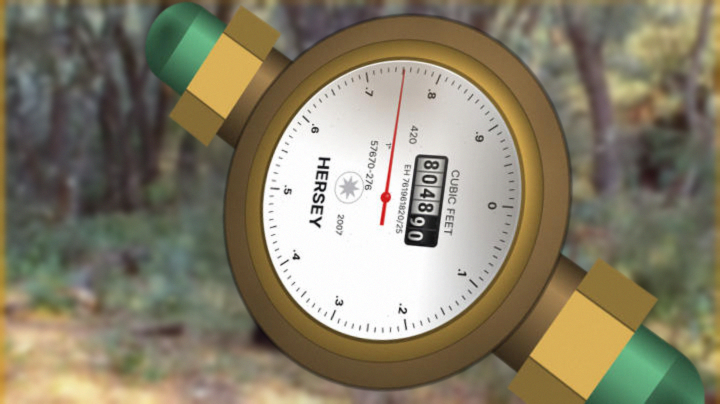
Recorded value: **804889.75** ft³
